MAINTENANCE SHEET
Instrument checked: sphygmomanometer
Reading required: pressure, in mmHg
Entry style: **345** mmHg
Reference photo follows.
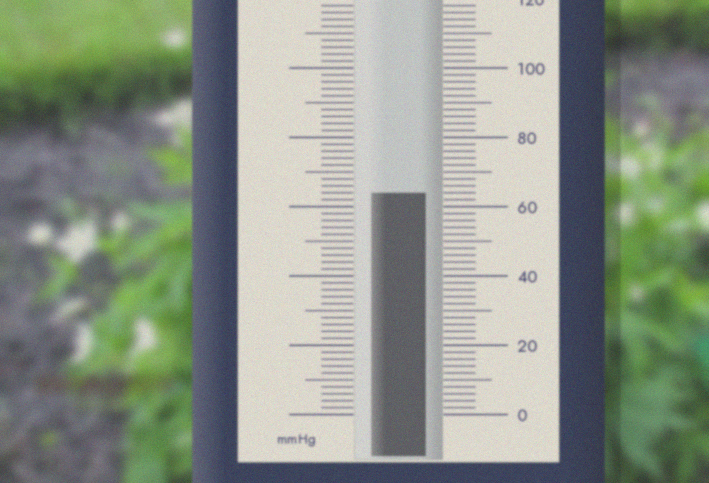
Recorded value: **64** mmHg
